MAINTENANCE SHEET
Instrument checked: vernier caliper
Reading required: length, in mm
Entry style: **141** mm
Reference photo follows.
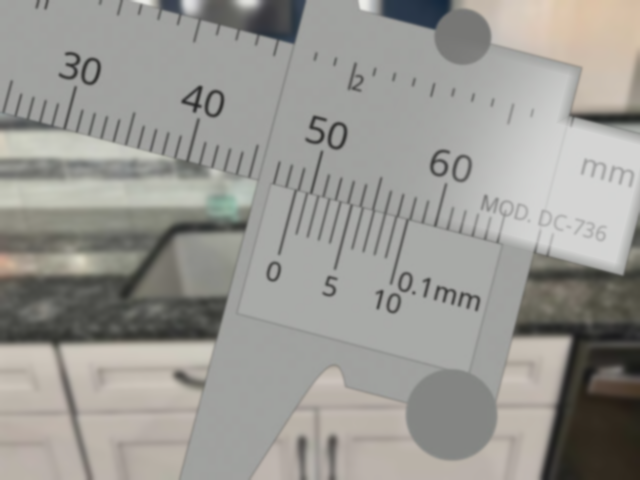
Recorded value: **48.8** mm
